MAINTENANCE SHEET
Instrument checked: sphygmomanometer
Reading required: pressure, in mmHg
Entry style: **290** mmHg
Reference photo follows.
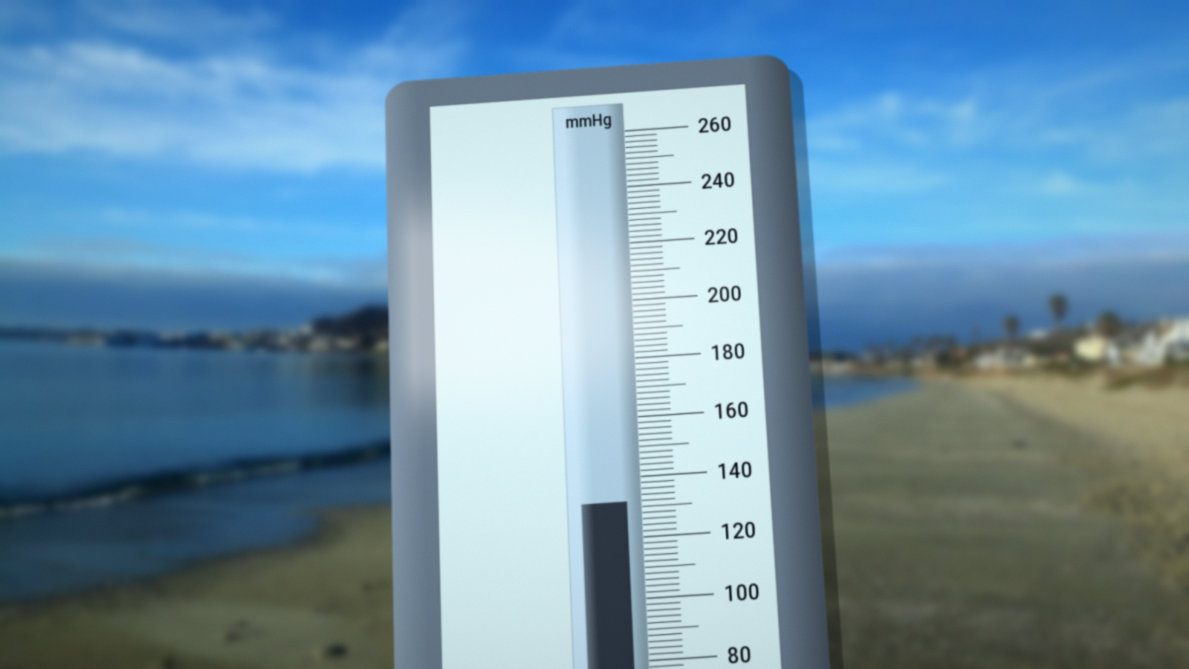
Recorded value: **132** mmHg
